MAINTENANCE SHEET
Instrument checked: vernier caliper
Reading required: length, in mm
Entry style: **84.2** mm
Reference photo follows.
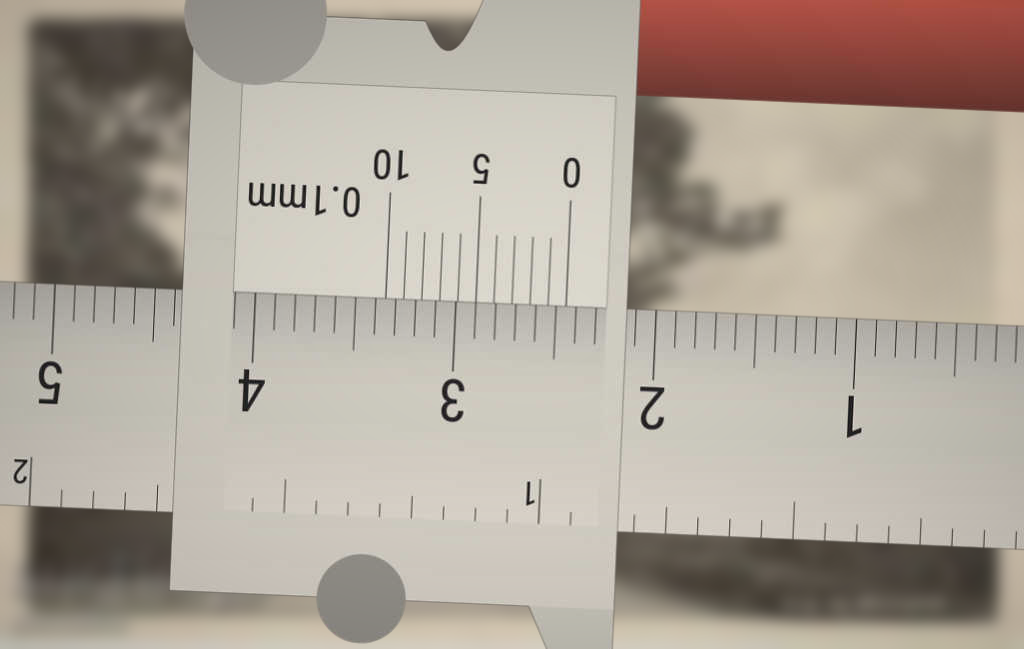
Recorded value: **24.5** mm
